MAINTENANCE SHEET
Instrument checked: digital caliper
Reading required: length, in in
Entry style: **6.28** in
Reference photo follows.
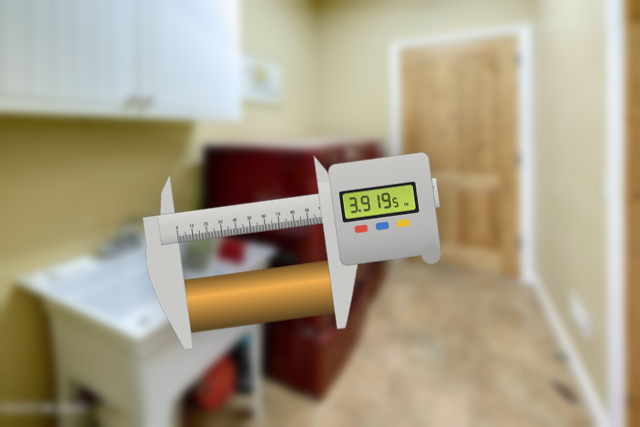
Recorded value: **3.9195** in
